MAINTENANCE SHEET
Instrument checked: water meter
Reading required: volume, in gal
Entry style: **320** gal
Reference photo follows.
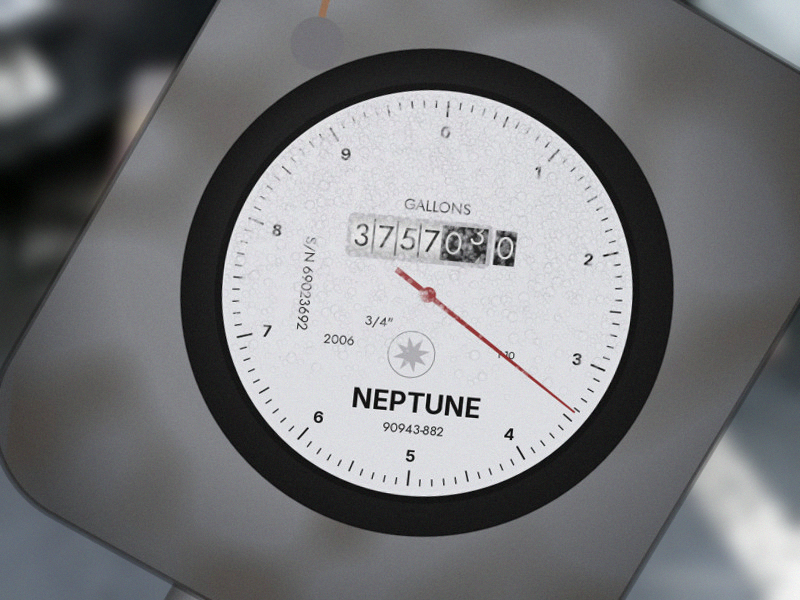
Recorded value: **3757033.4** gal
